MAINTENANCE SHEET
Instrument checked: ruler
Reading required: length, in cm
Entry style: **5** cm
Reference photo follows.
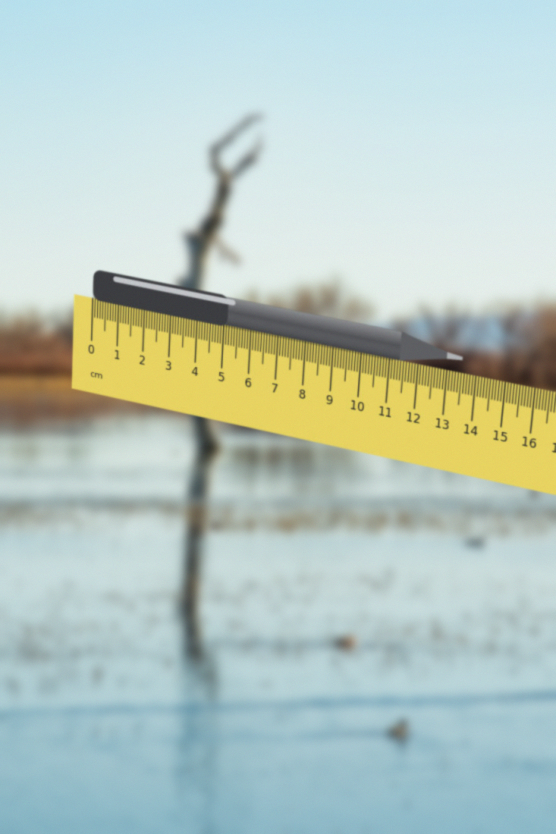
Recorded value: **13.5** cm
